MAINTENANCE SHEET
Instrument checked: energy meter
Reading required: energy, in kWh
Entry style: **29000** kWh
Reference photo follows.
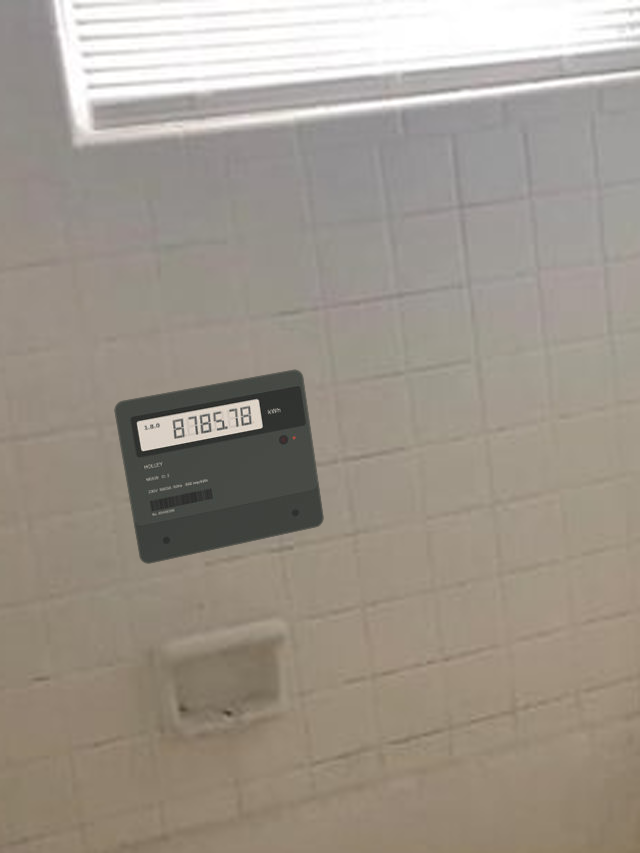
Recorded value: **8785.78** kWh
